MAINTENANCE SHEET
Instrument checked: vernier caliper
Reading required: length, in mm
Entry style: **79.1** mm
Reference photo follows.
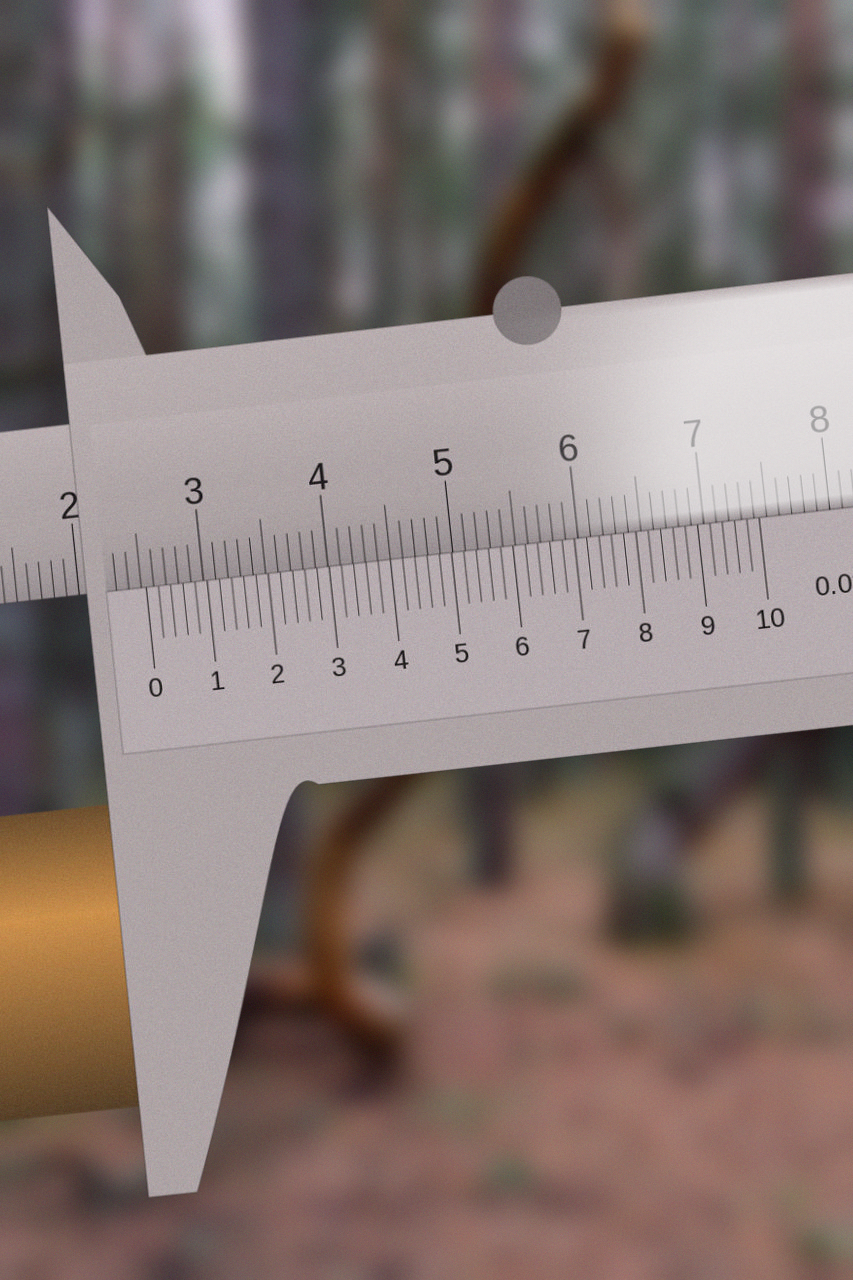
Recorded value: **25.4** mm
